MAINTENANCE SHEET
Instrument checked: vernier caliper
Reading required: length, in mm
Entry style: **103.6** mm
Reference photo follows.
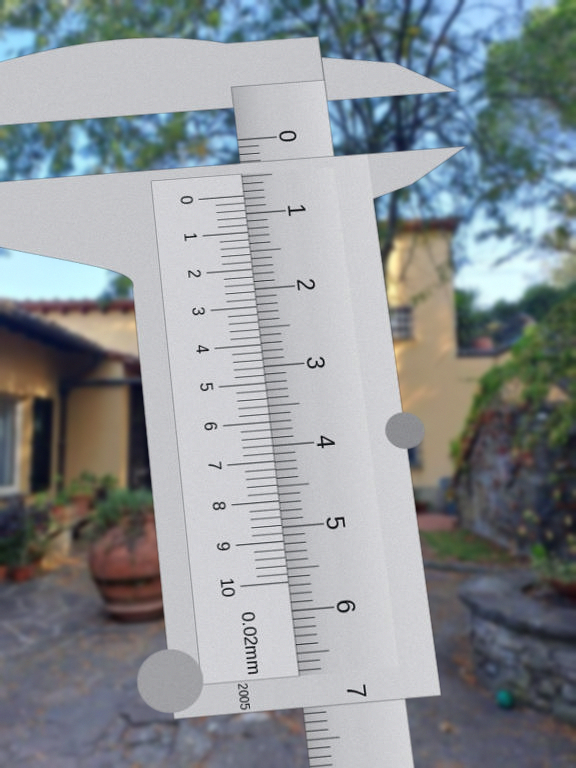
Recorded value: **7.6** mm
